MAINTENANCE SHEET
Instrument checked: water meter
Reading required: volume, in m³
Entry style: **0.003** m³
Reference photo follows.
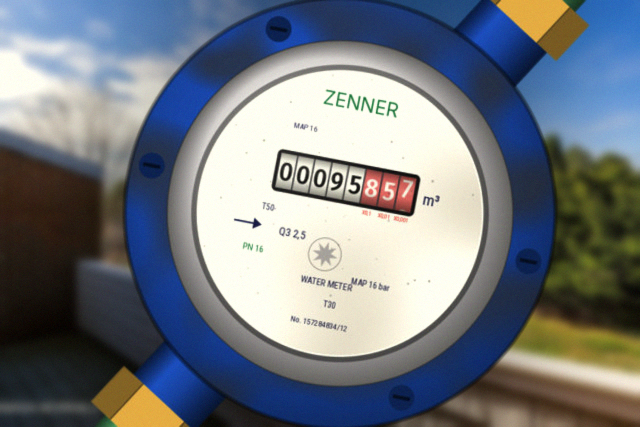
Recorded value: **95.857** m³
